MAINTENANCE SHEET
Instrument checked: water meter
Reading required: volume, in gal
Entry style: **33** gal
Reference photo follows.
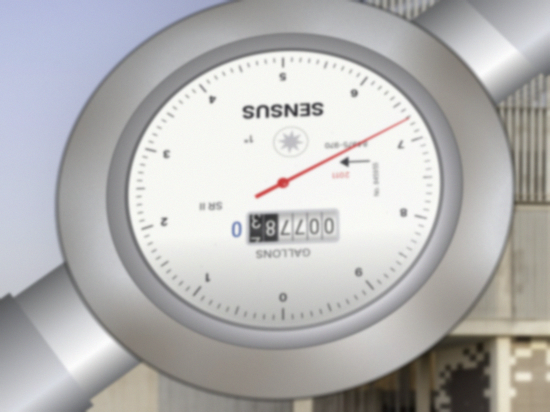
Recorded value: **77826.7** gal
